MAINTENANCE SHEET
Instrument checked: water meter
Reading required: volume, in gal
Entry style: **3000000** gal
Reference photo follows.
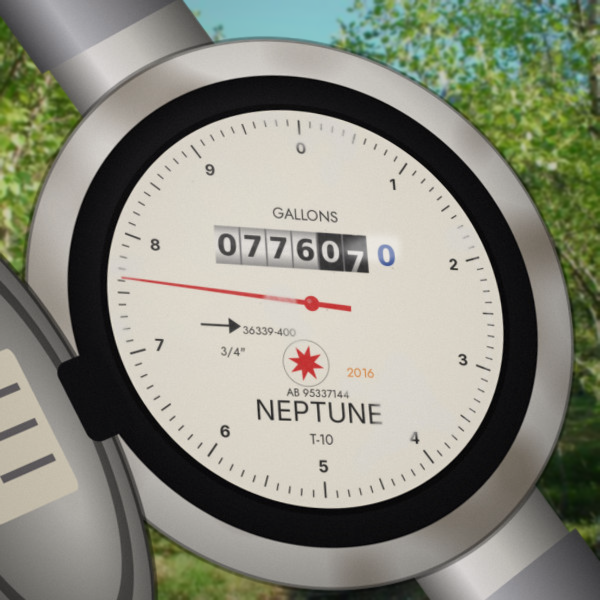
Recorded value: **776067.6** gal
